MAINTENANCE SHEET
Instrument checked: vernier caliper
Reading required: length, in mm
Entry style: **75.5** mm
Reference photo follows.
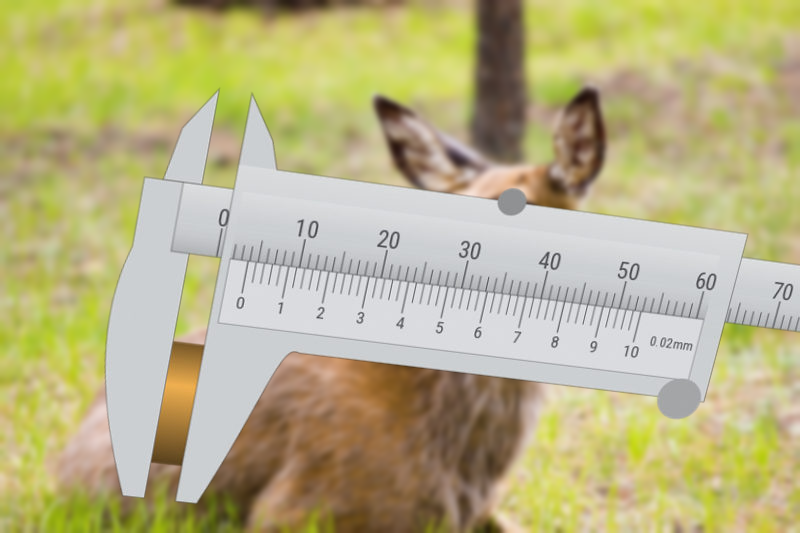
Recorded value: **3.8** mm
